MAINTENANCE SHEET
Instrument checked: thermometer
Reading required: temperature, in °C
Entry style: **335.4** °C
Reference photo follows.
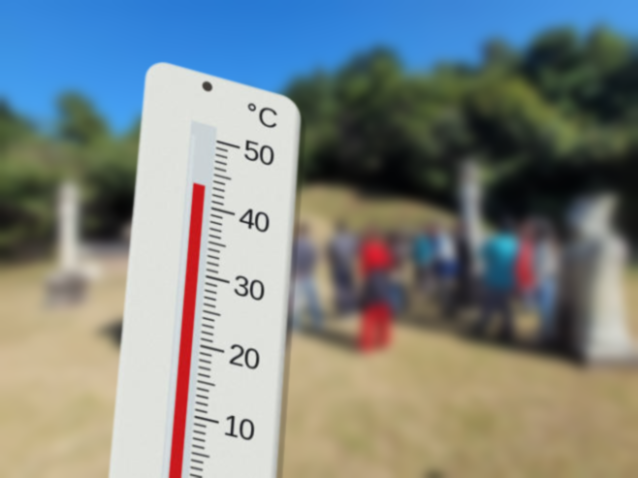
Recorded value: **43** °C
